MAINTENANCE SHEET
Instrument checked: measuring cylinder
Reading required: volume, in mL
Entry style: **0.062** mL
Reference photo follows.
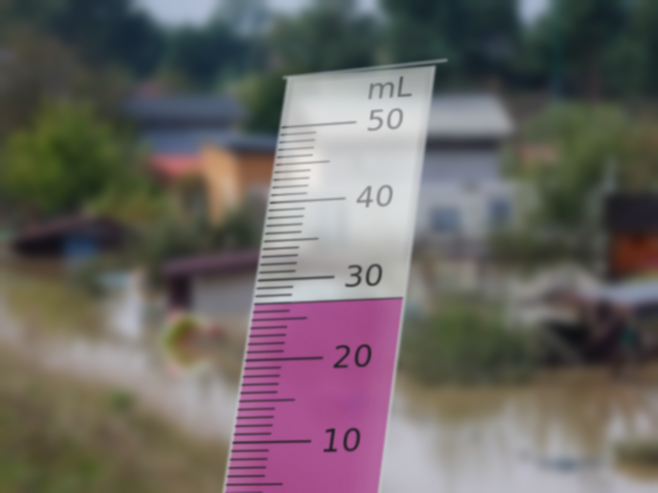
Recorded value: **27** mL
